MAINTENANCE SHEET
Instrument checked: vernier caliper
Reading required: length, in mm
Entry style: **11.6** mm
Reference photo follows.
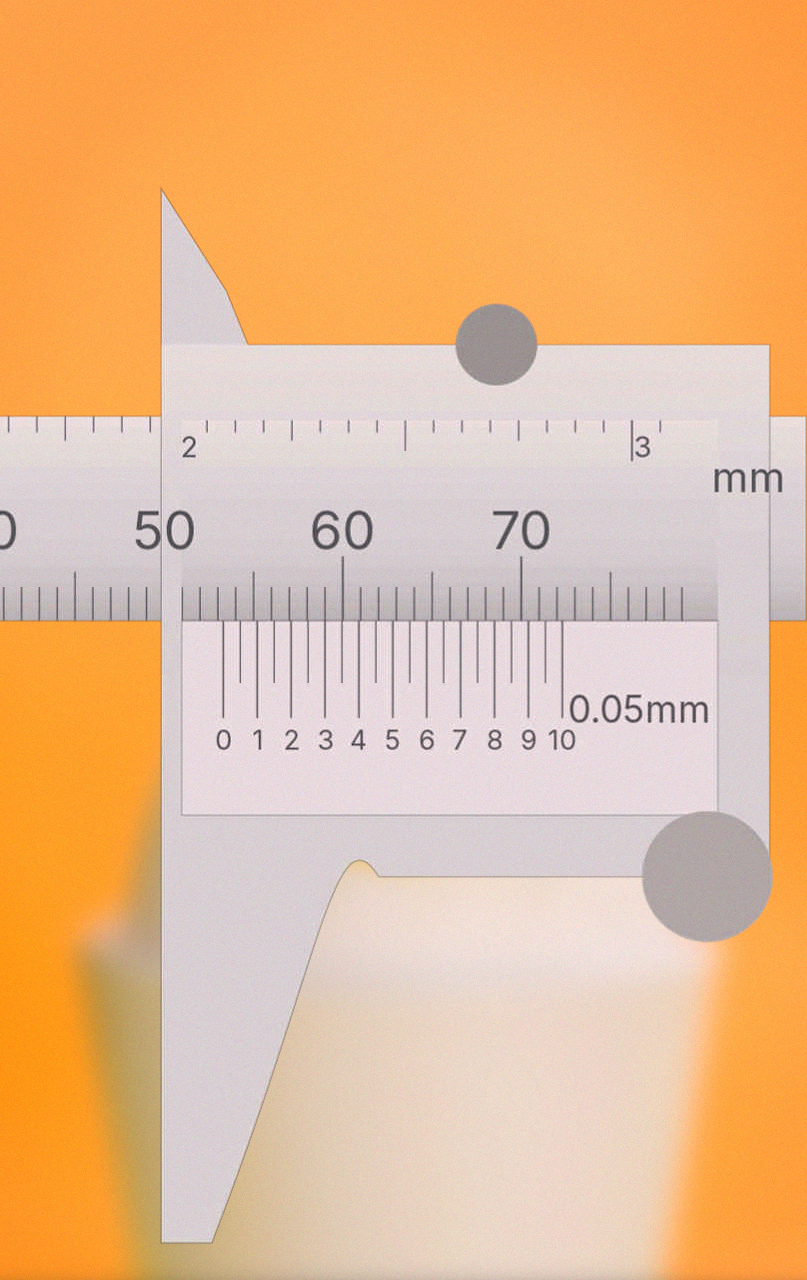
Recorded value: **53.3** mm
